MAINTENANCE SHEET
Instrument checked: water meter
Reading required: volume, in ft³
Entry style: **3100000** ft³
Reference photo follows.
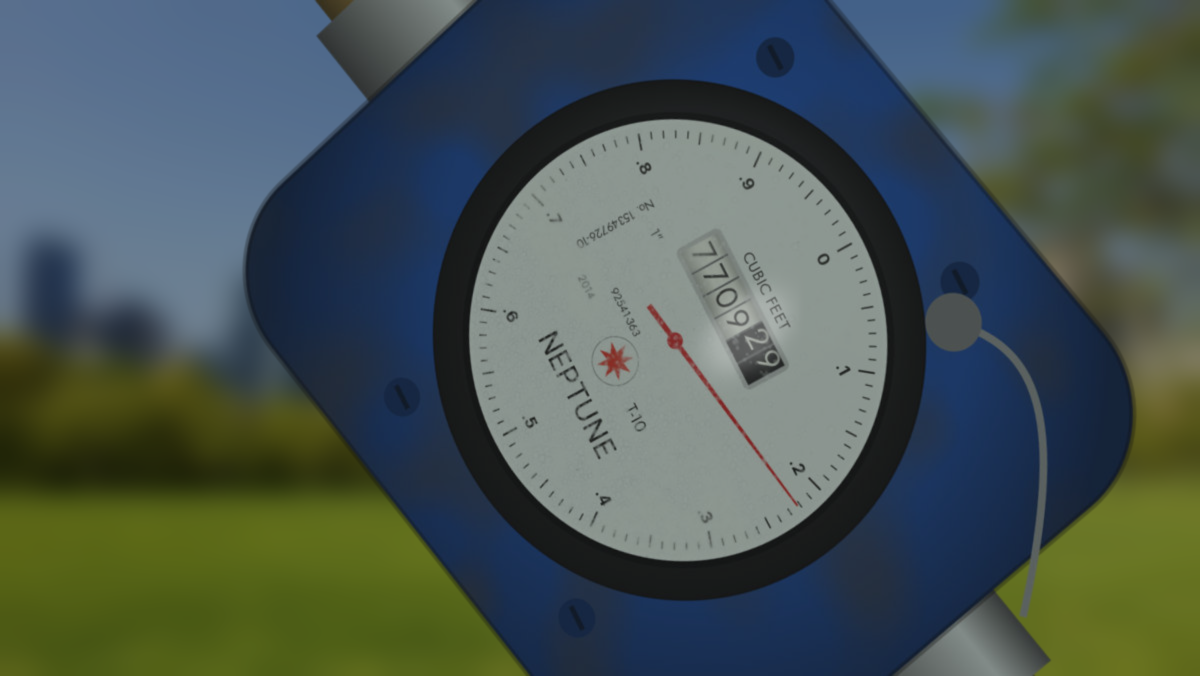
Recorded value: **770929.22** ft³
